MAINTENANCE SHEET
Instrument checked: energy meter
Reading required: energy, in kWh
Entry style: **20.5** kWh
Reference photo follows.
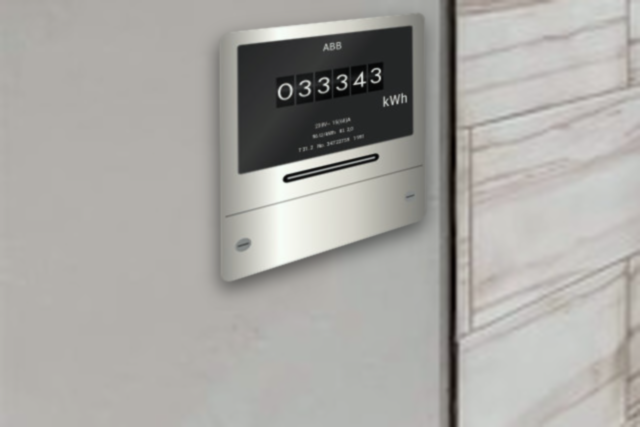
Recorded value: **33343** kWh
